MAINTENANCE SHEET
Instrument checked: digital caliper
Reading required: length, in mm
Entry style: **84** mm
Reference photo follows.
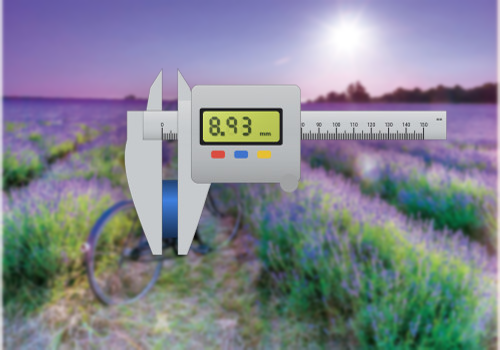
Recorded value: **8.93** mm
